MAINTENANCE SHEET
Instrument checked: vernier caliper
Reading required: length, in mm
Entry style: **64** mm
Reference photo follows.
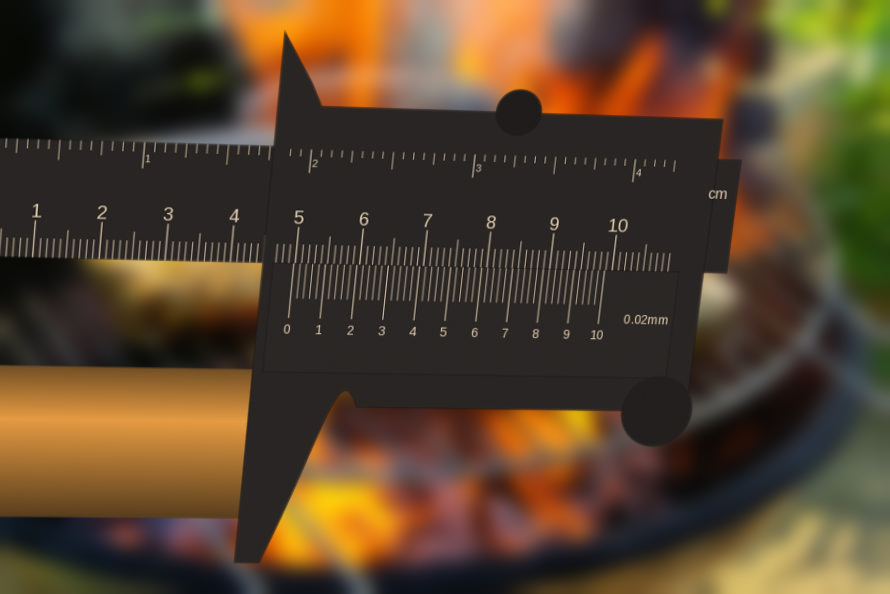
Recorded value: **49.8** mm
